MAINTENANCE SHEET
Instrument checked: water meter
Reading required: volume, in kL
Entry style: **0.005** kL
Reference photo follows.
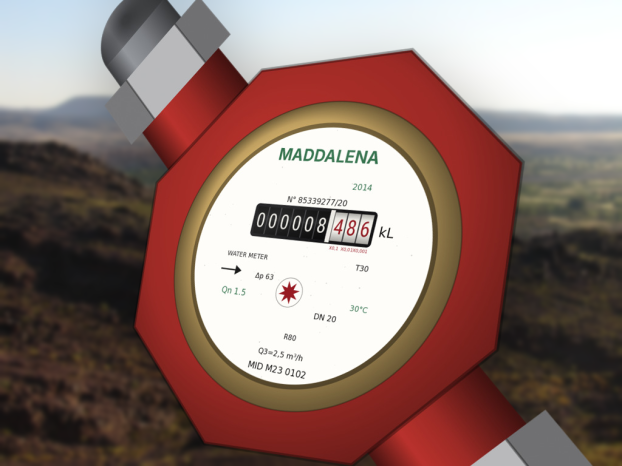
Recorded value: **8.486** kL
